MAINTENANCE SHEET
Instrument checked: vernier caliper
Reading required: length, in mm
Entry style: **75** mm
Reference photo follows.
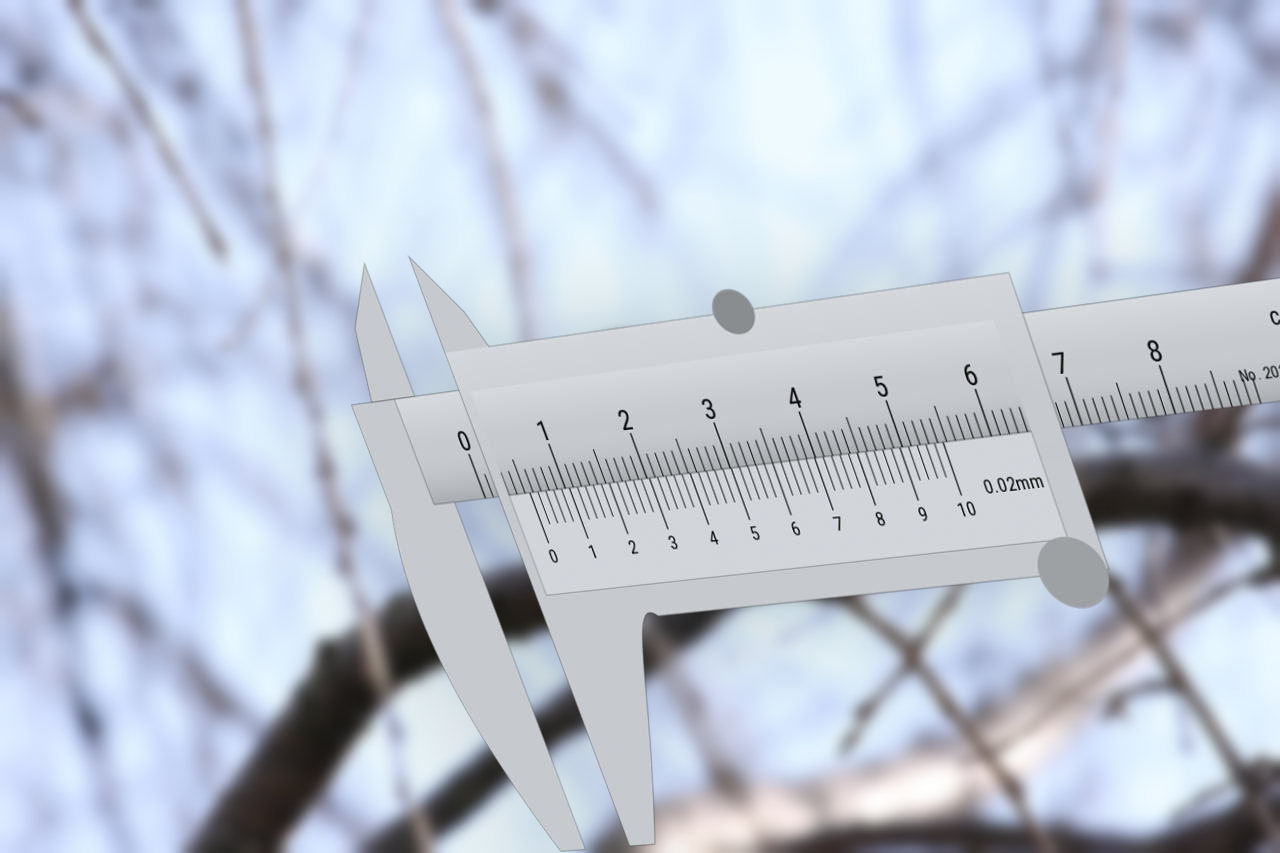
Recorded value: **5.6** mm
